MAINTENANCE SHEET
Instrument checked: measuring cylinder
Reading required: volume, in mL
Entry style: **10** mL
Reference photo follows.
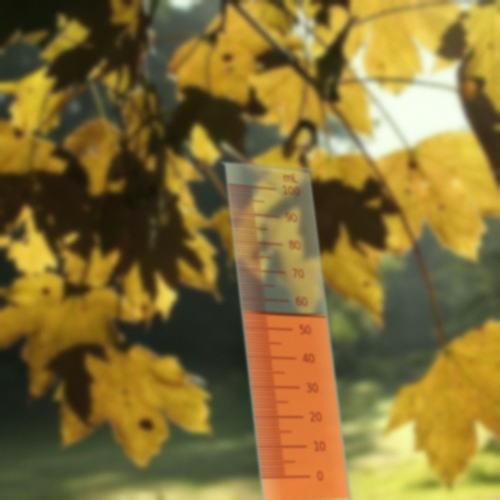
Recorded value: **55** mL
